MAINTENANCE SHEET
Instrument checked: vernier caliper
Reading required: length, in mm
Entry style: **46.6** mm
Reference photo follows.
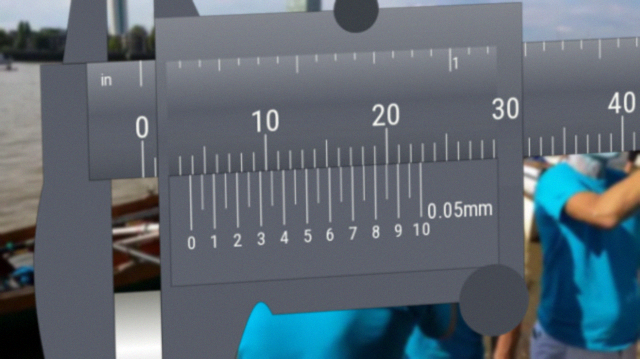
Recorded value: **3.8** mm
